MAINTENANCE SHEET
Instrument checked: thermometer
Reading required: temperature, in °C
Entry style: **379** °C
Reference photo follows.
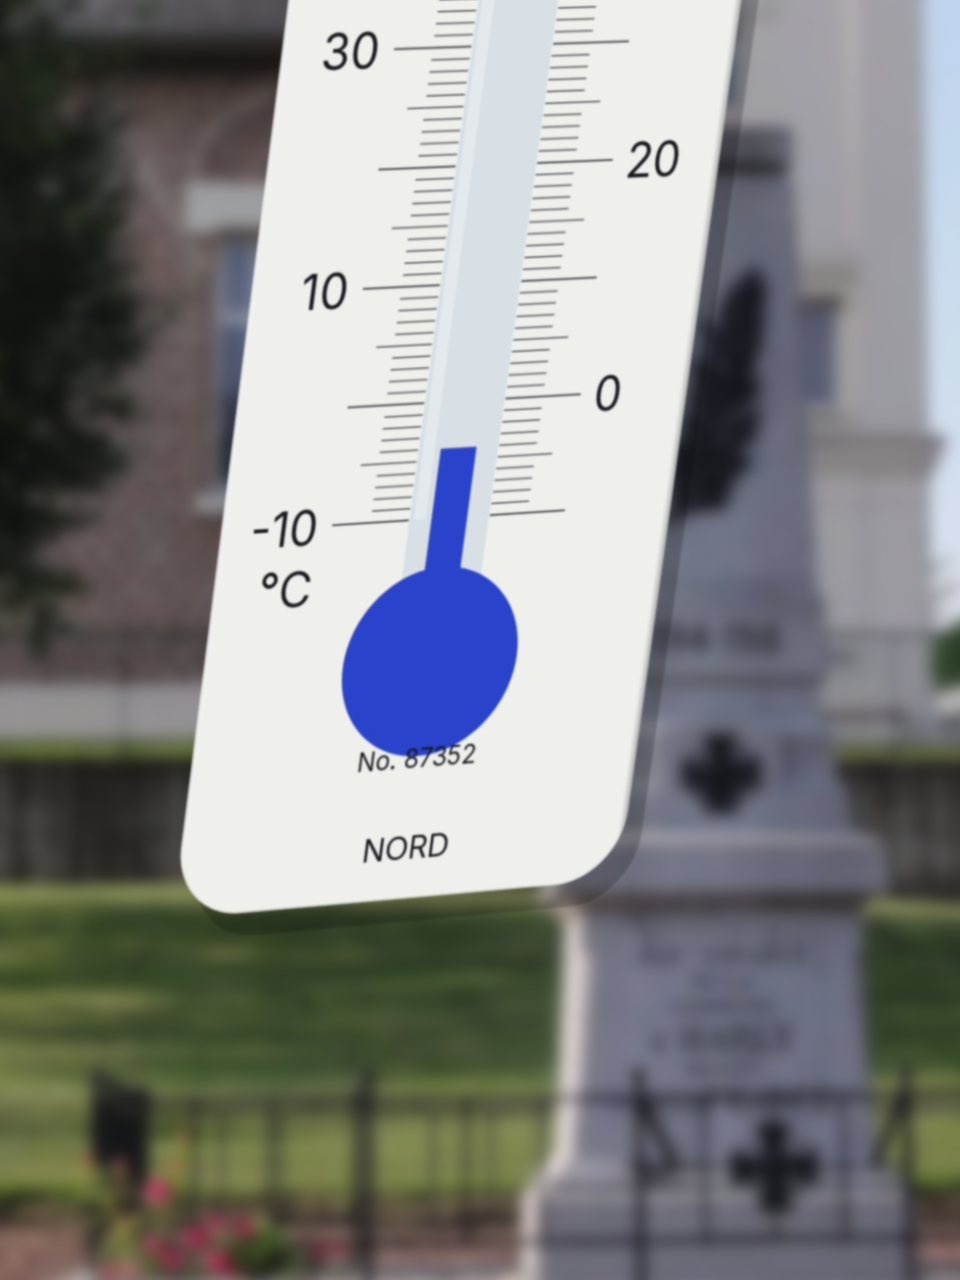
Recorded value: **-4** °C
